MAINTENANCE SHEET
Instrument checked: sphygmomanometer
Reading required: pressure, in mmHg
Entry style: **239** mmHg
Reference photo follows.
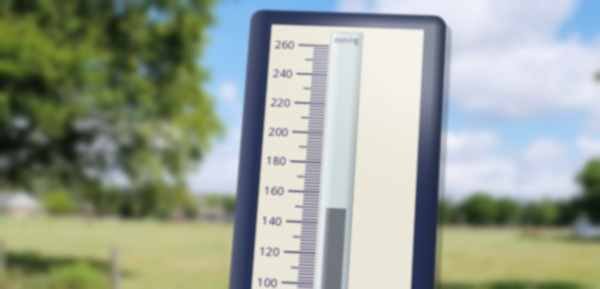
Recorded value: **150** mmHg
